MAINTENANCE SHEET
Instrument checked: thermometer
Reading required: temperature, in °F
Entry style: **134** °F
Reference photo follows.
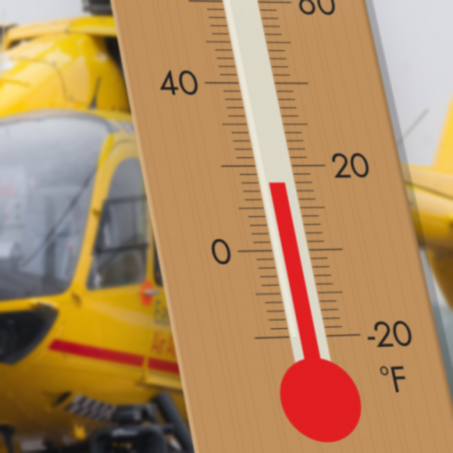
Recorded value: **16** °F
